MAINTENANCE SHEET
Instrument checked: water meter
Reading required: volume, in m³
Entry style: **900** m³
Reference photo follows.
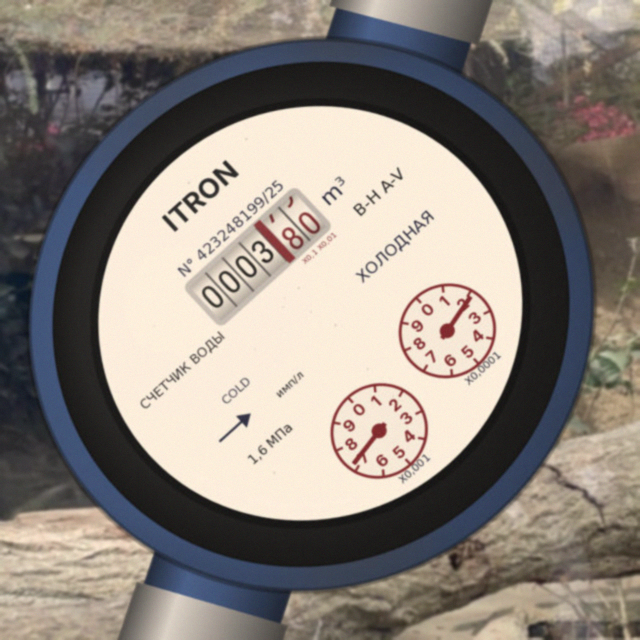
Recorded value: **3.7972** m³
